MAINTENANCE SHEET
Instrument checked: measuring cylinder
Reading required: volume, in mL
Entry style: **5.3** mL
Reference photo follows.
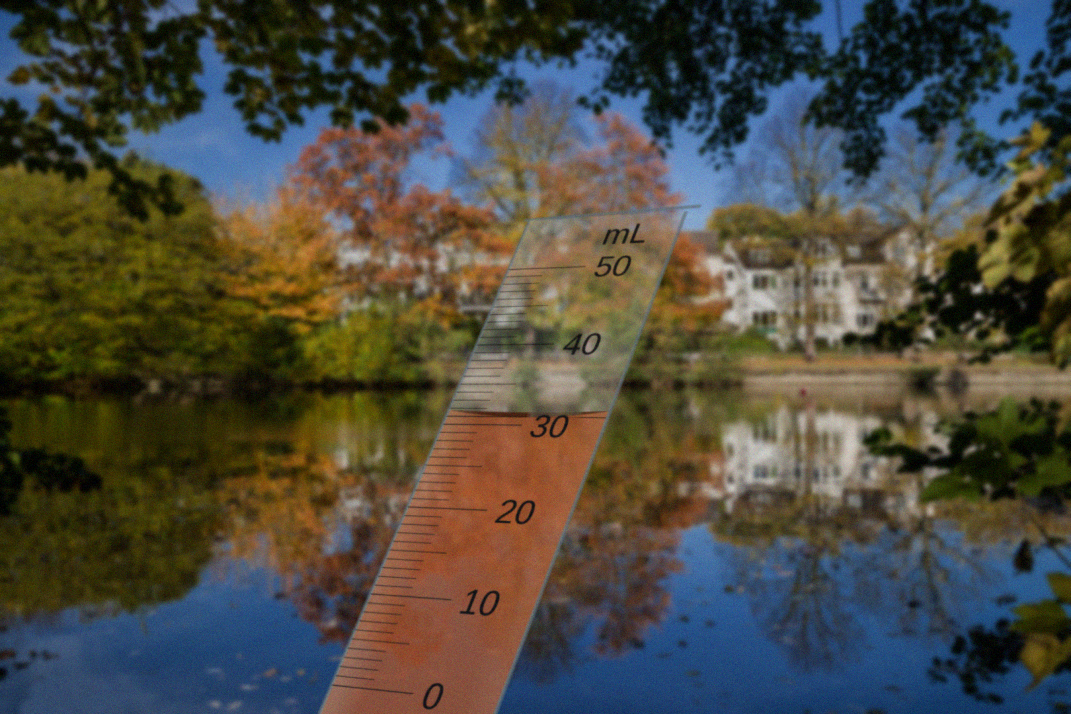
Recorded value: **31** mL
